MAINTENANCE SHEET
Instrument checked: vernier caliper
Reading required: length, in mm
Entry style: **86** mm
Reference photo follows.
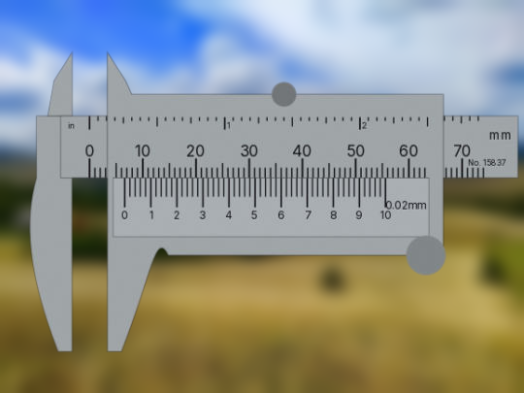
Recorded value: **6.6** mm
